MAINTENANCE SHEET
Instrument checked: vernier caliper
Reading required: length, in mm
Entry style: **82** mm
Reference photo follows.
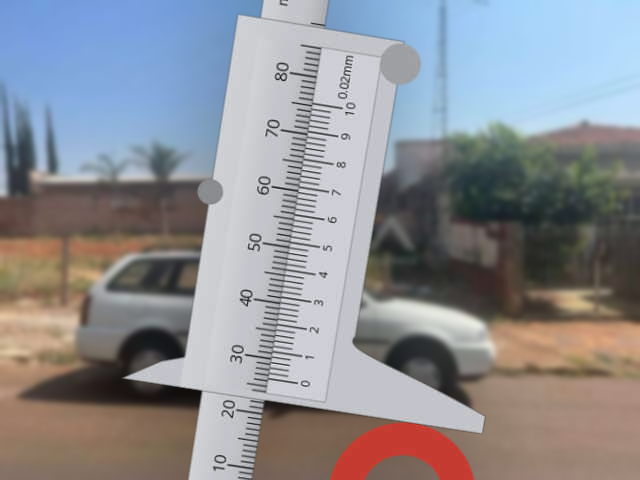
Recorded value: **26.4** mm
